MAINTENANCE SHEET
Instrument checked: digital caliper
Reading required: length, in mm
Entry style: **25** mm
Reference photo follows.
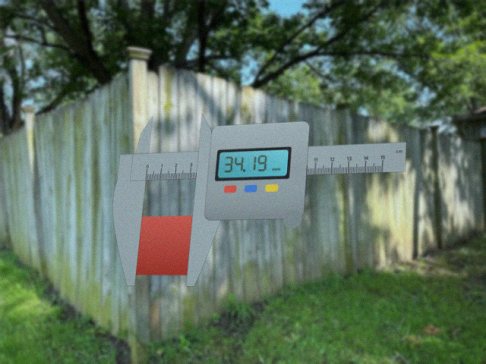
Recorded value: **34.19** mm
